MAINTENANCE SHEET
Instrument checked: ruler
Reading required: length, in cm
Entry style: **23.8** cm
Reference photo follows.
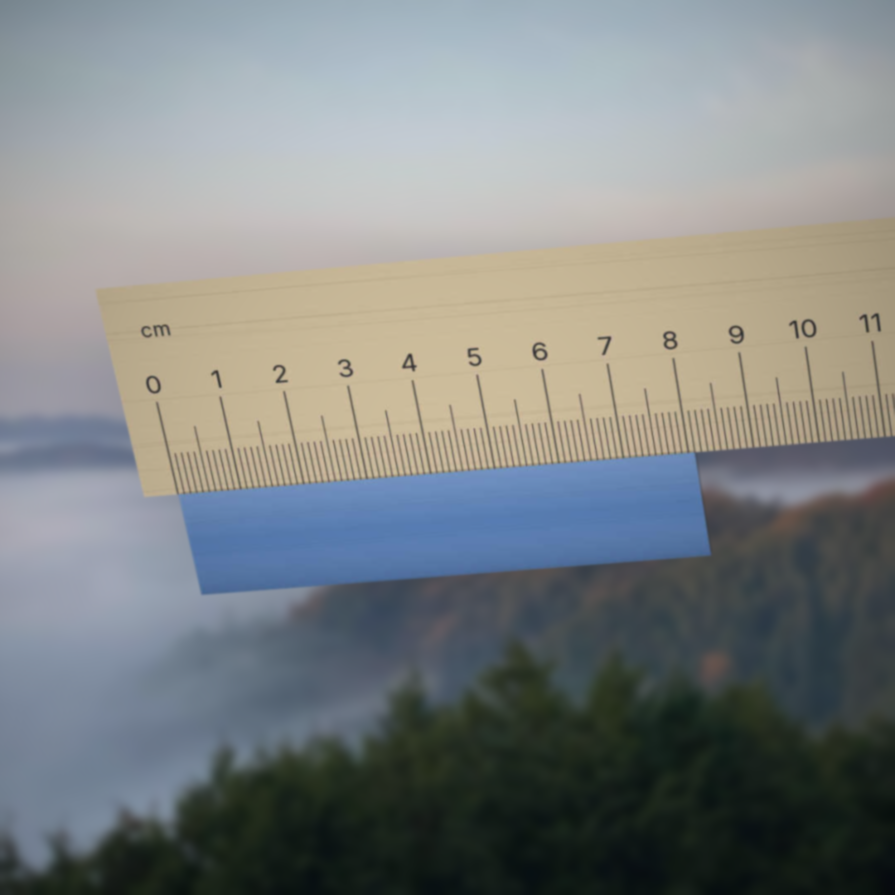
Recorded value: **8.1** cm
